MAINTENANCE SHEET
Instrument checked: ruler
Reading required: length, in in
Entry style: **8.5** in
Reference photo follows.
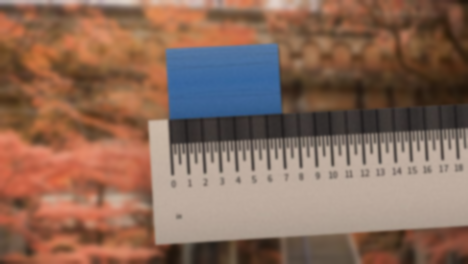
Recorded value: **7** in
